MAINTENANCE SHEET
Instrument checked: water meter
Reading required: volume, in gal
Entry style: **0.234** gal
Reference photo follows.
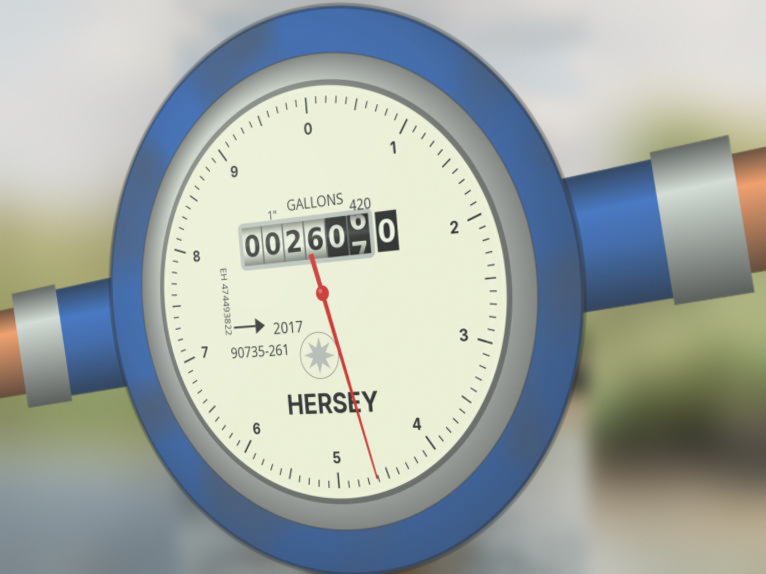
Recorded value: **26064.6** gal
